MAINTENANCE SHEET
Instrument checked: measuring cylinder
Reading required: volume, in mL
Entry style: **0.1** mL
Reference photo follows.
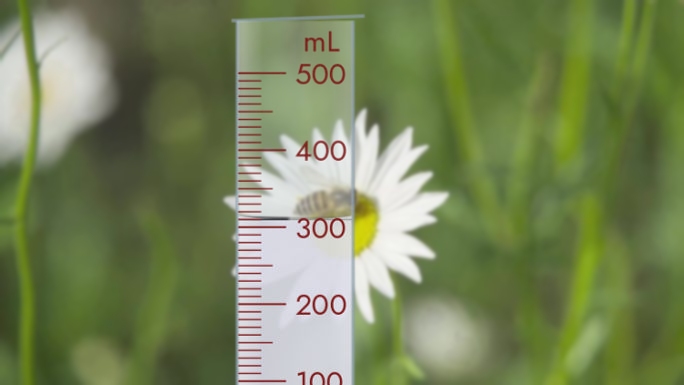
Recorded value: **310** mL
